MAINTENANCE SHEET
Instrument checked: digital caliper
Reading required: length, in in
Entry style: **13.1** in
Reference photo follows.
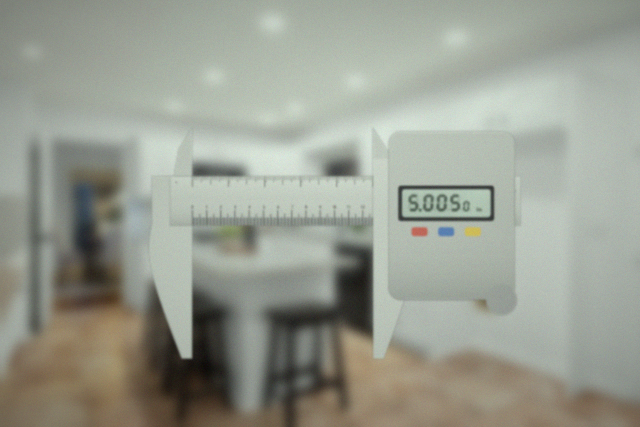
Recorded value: **5.0050** in
